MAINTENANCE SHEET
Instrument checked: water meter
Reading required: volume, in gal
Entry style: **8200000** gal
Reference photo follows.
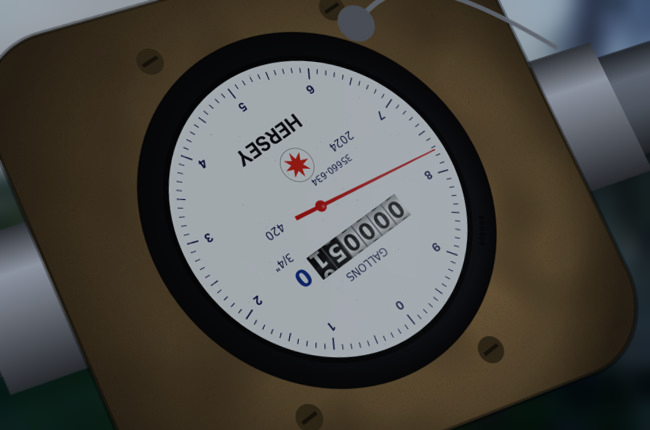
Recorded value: **507.7** gal
